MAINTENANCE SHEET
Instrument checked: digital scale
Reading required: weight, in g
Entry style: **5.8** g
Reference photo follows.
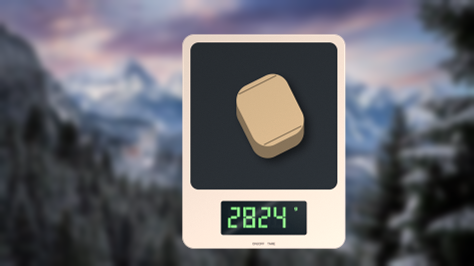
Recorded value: **2824** g
